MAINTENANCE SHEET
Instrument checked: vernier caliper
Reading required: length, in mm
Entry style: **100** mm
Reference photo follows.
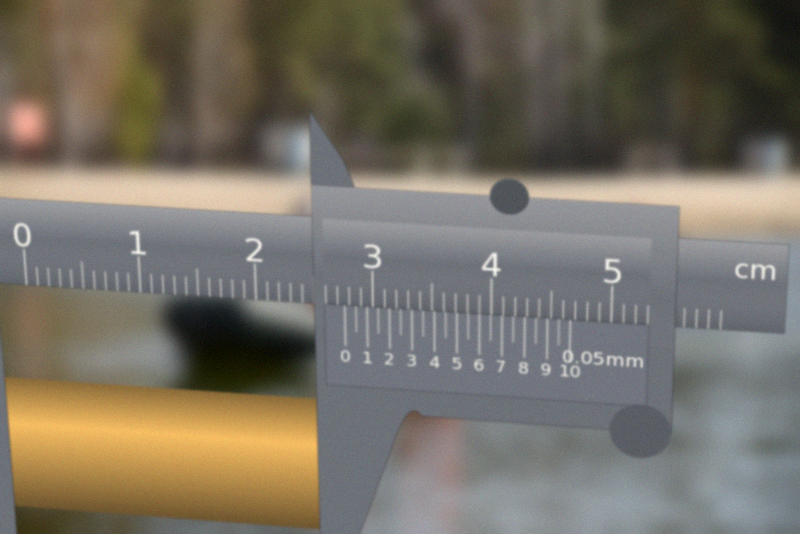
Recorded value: **27.6** mm
